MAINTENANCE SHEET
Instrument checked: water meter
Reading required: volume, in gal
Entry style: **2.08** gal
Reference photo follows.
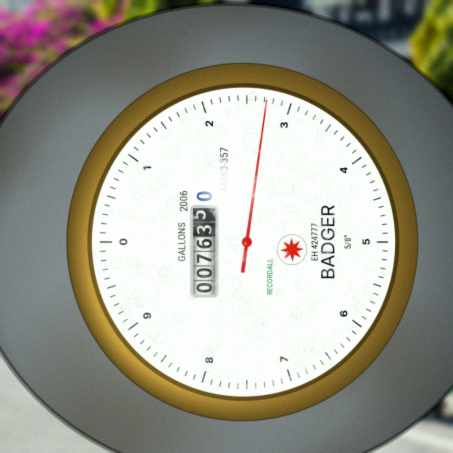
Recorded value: **76352.7** gal
